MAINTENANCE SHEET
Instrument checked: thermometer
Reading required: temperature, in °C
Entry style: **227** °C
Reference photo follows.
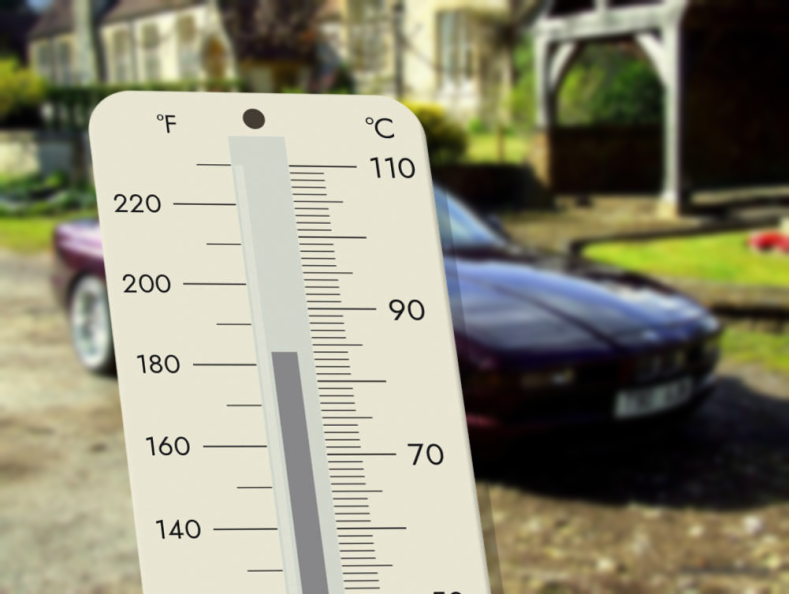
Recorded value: **84** °C
